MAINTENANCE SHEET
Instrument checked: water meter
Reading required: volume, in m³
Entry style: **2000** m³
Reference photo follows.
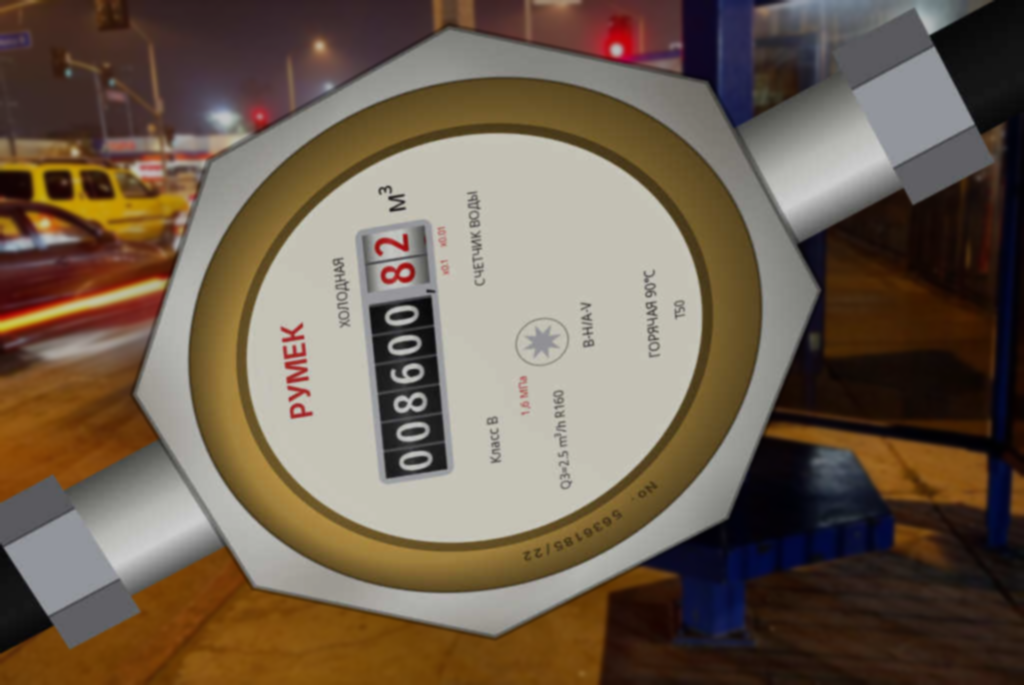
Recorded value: **8600.82** m³
